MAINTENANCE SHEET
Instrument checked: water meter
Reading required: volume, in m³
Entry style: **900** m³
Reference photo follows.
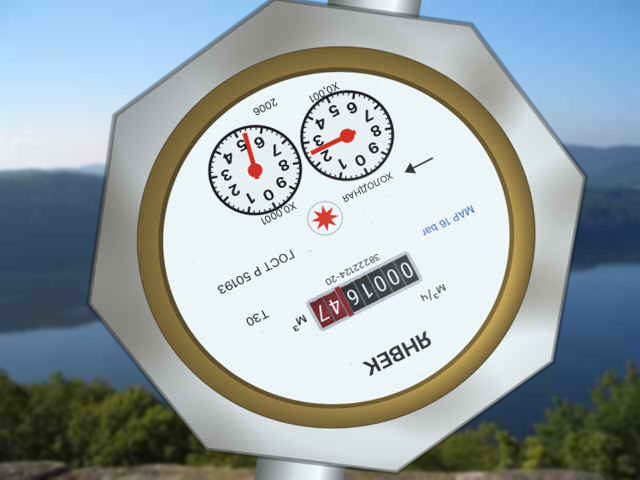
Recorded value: **16.4725** m³
